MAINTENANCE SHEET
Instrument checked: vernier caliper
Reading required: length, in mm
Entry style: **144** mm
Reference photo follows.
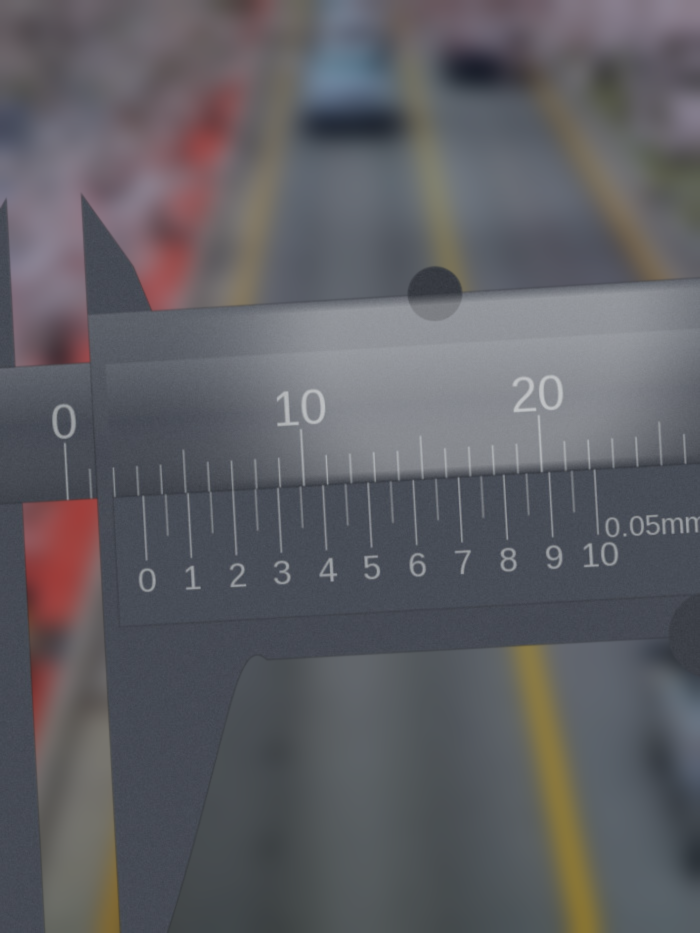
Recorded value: **3.2** mm
